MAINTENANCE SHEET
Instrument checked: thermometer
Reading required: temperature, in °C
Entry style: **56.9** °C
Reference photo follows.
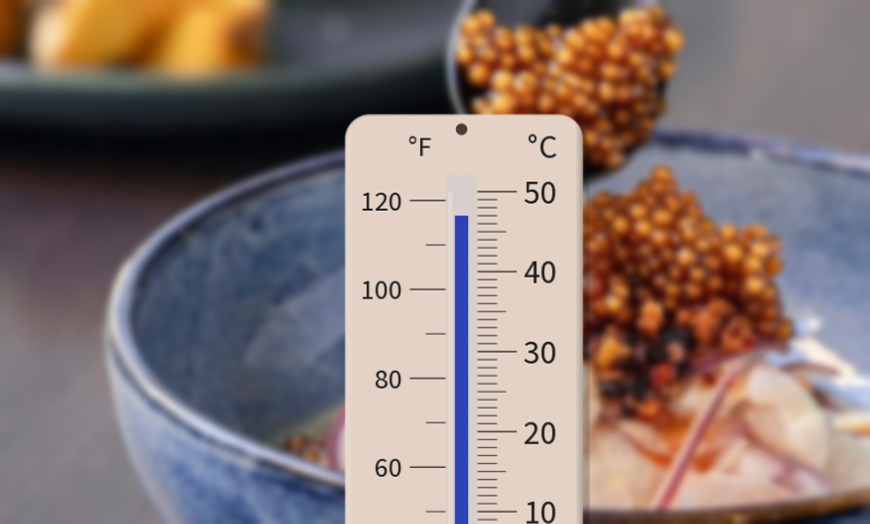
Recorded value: **47** °C
